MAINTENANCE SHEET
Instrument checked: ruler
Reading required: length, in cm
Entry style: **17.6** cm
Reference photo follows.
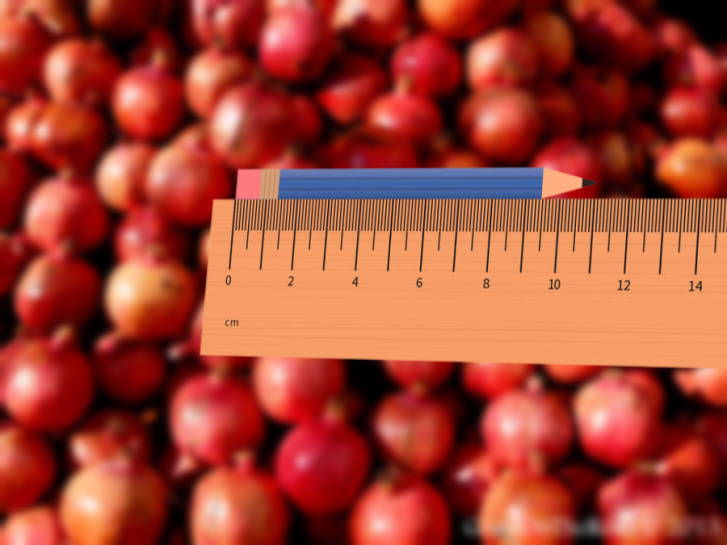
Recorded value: **11** cm
